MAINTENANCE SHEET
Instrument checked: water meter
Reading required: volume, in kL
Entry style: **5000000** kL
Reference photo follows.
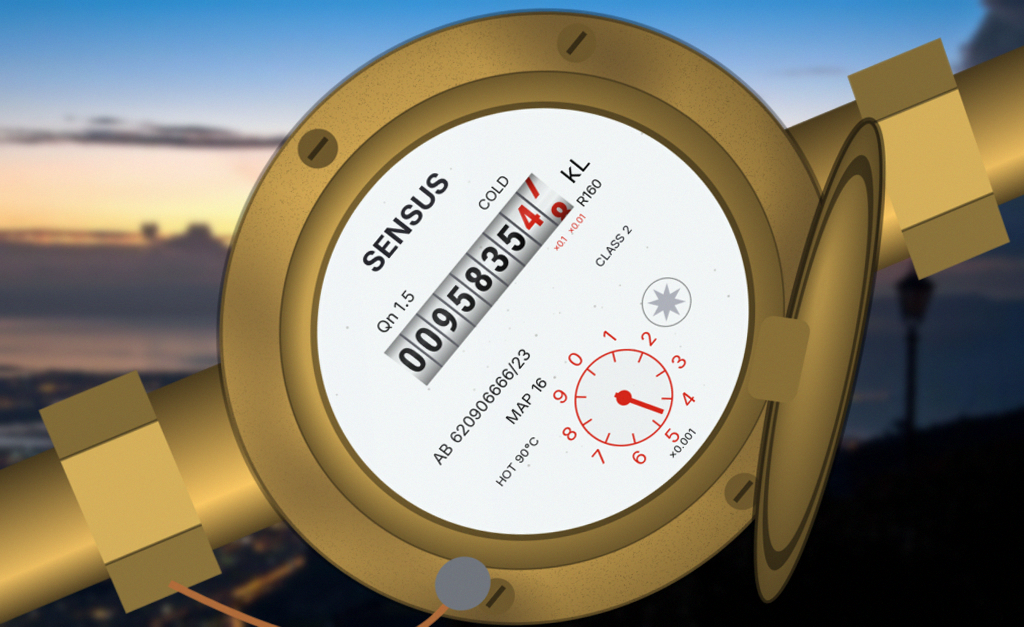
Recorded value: **95835.474** kL
